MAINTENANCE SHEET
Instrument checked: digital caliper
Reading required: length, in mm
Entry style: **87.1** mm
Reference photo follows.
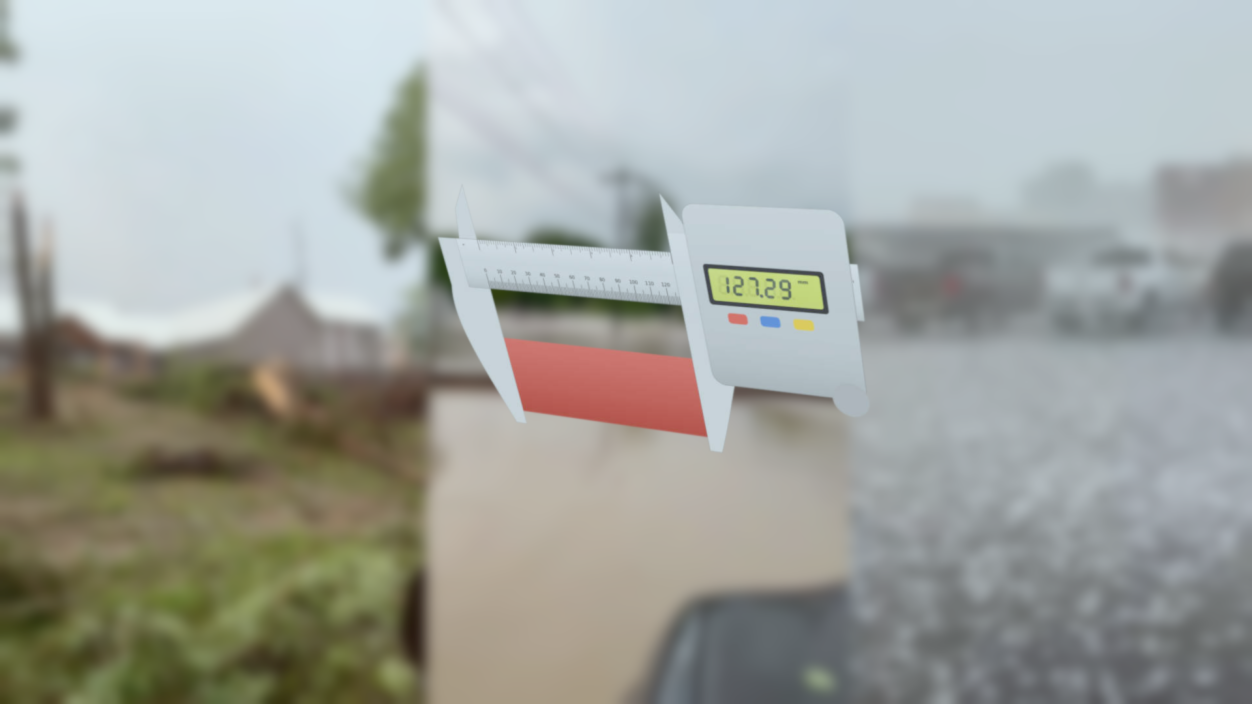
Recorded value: **127.29** mm
